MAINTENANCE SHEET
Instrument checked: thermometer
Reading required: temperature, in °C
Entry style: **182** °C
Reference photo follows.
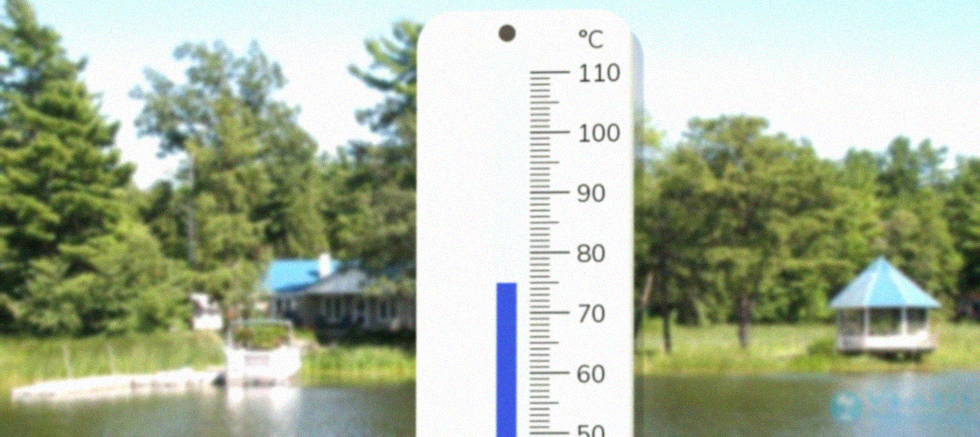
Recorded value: **75** °C
